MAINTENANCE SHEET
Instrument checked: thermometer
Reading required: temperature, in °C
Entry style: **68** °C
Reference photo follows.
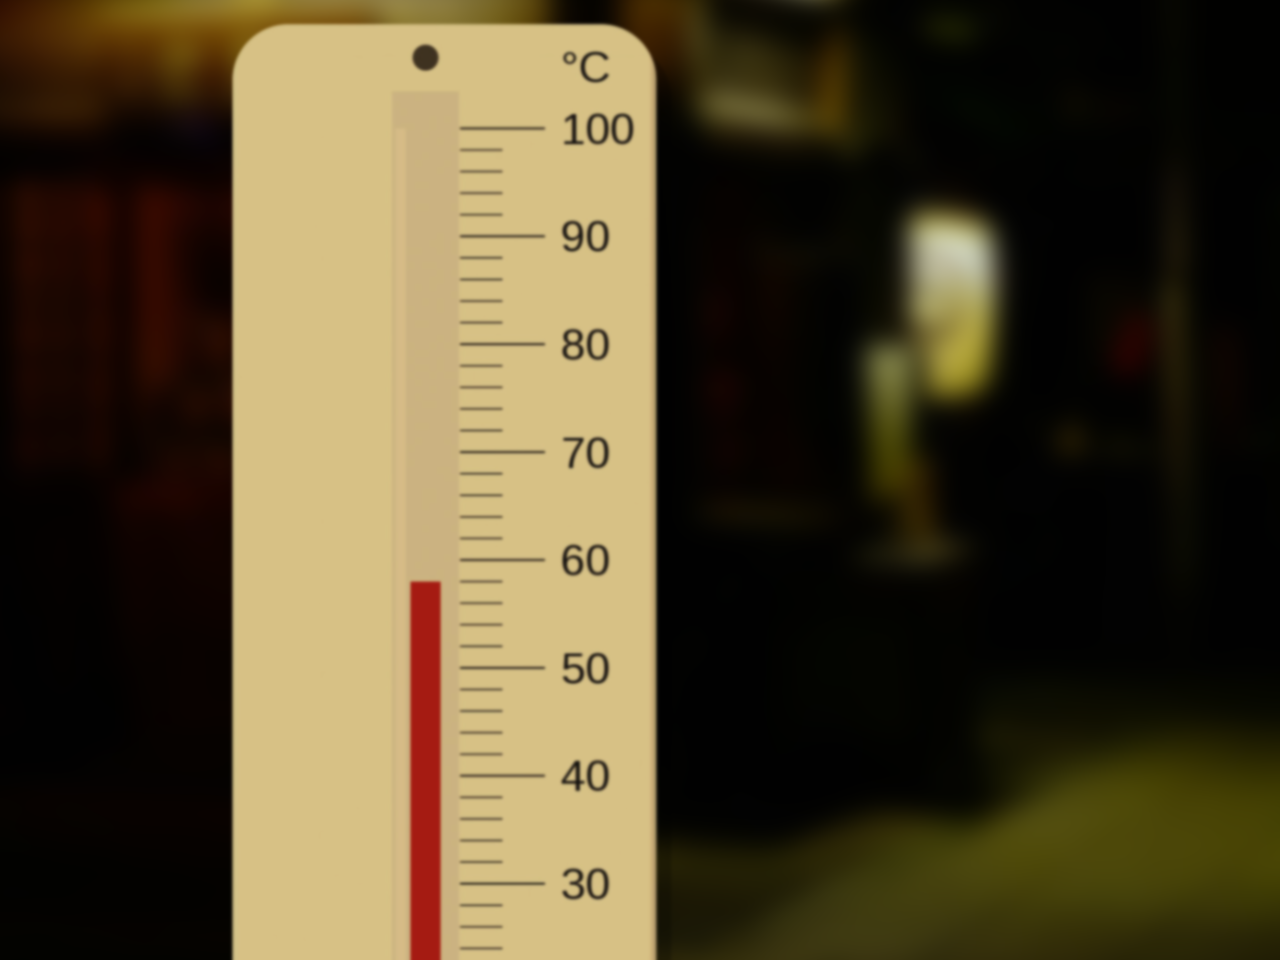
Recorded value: **58** °C
